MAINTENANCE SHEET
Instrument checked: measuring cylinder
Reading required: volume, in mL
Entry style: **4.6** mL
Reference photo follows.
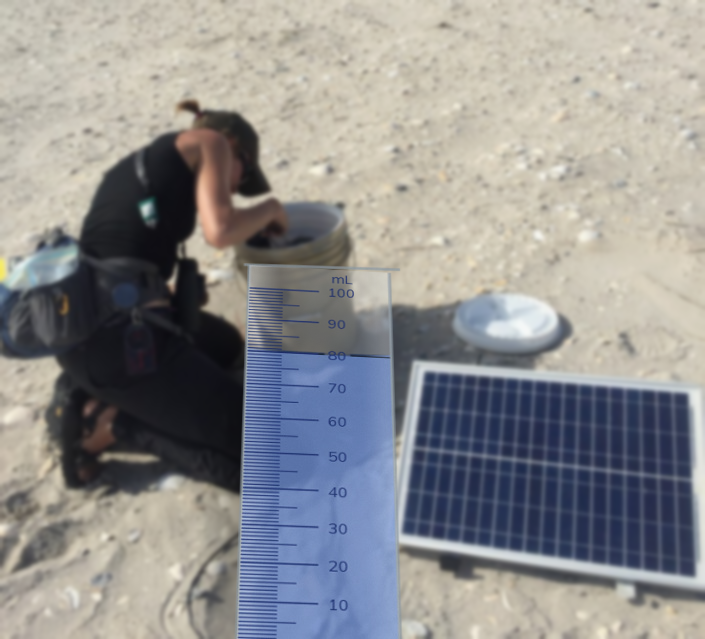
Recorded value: **80** mL
